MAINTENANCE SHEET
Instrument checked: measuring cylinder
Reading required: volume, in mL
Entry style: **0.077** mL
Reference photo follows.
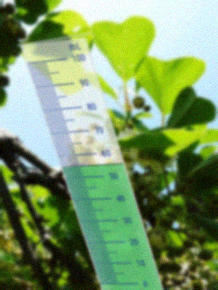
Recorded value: **55** mL
